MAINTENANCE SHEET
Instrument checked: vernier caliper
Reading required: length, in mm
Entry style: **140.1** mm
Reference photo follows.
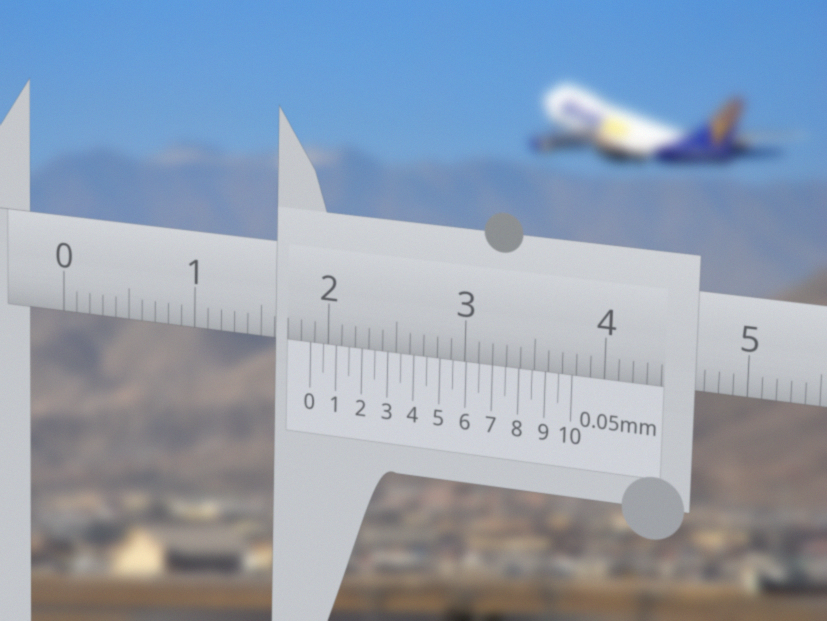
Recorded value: **18.7** mm
